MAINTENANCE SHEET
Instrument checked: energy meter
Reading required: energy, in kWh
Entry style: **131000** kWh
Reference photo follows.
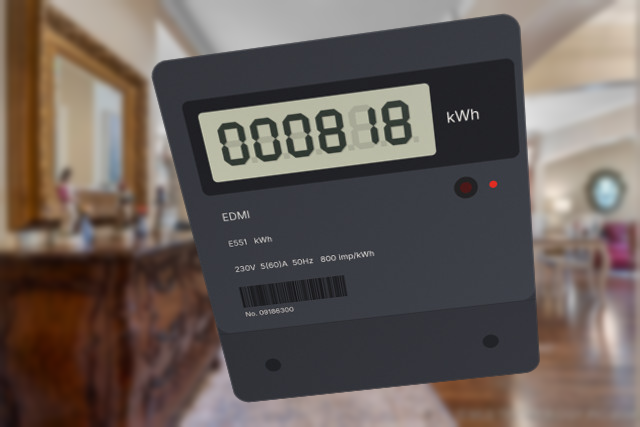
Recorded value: **818** kWh
